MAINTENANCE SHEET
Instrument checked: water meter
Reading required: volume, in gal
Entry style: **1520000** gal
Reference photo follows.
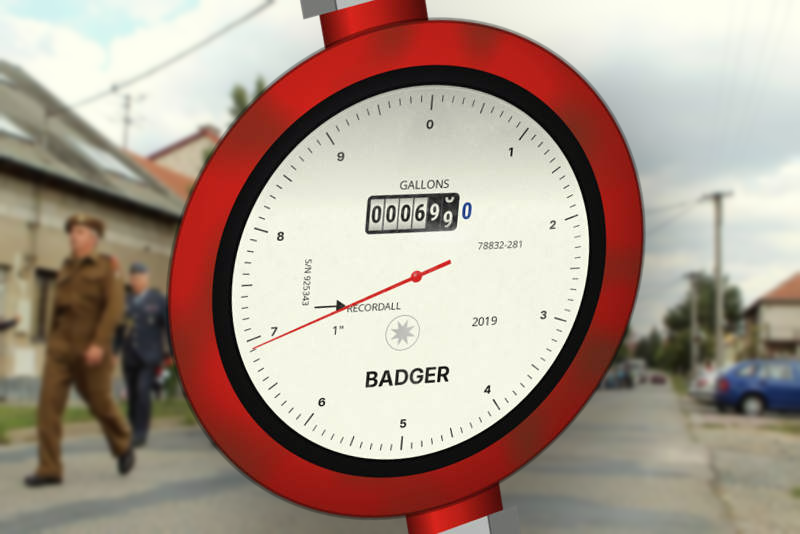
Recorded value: **6986.9** gal
